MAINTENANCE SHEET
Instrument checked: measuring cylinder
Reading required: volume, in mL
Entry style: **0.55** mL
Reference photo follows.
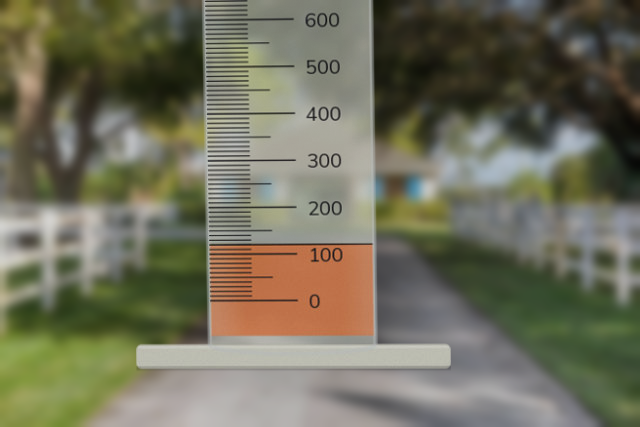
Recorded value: **120** mL
